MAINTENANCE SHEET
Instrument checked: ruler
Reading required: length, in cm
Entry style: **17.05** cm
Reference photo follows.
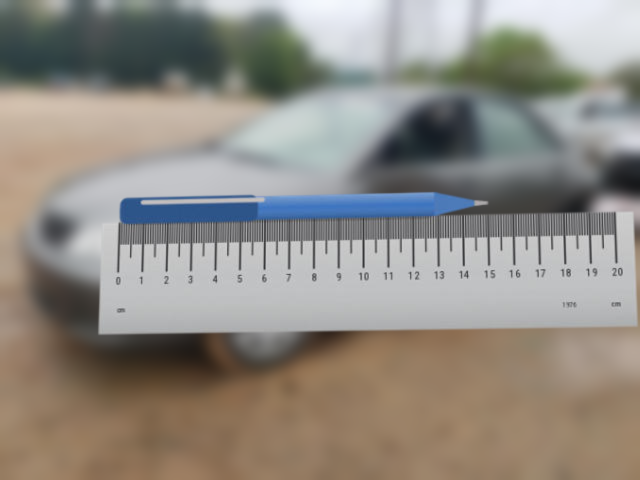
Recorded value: **15** cm
